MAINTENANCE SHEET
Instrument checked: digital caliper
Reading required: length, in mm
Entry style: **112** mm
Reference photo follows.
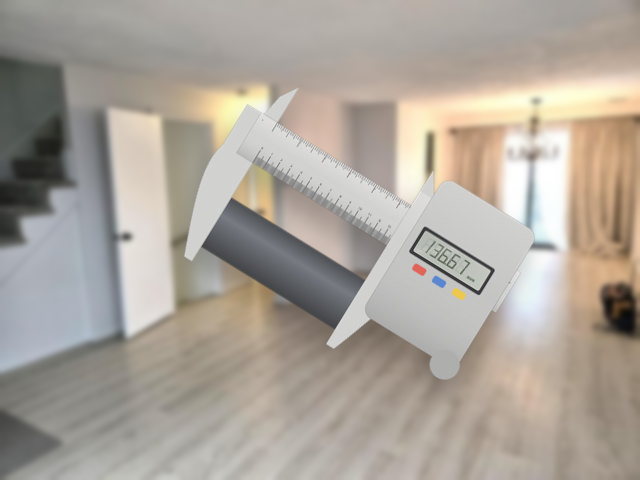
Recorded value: **136.67** mm
